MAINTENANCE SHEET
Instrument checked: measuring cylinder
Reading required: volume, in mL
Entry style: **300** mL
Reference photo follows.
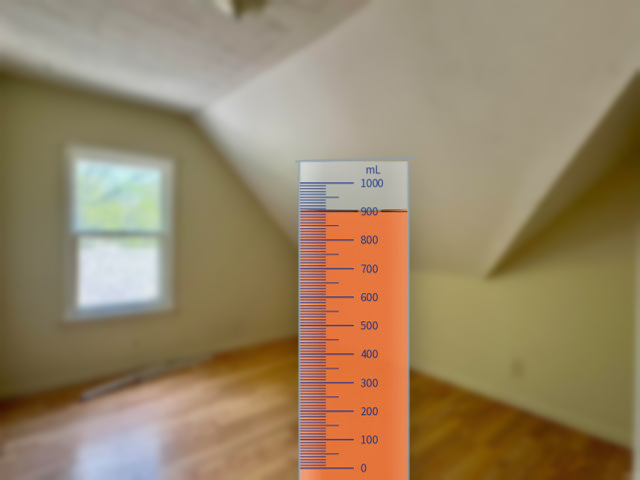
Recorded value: **900** mL
